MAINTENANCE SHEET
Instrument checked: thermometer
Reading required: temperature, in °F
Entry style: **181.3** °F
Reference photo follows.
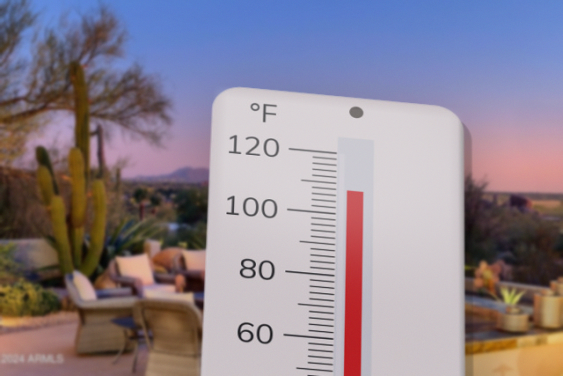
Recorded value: **108** °F
